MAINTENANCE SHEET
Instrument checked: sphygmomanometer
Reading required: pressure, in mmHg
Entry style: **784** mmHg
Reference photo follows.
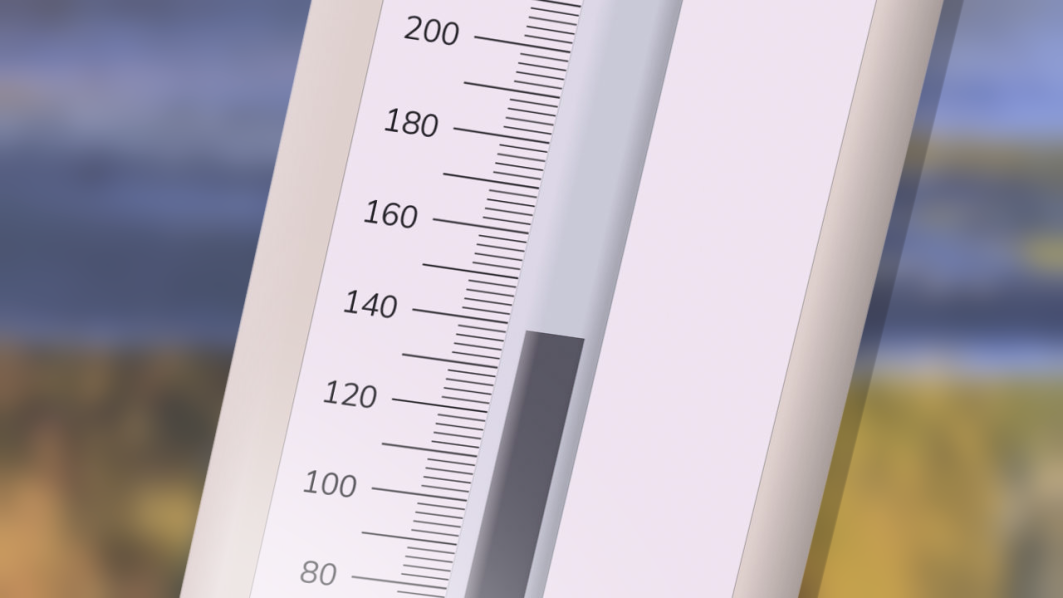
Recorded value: **139** mmHg
